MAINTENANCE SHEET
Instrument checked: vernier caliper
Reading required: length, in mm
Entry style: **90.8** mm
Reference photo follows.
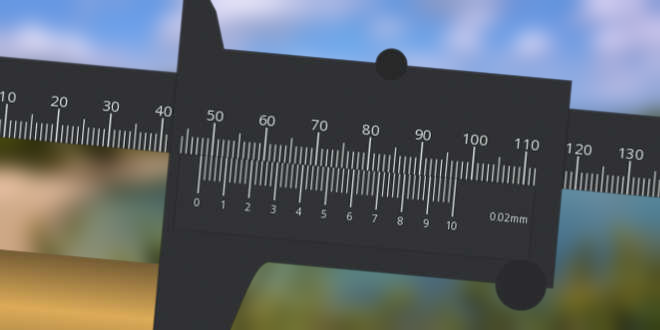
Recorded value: **48.0** mm
